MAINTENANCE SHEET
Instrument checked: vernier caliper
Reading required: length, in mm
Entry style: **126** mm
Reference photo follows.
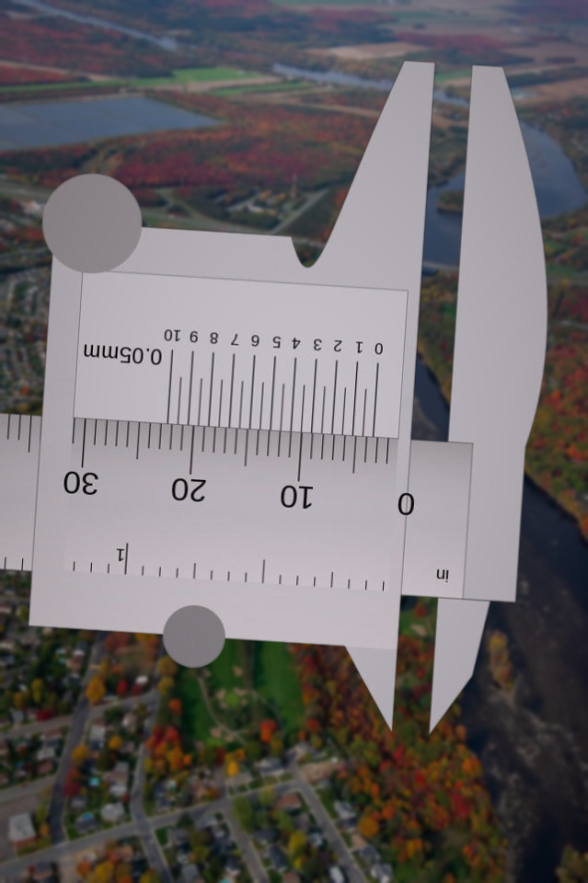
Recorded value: **3.4** mm
